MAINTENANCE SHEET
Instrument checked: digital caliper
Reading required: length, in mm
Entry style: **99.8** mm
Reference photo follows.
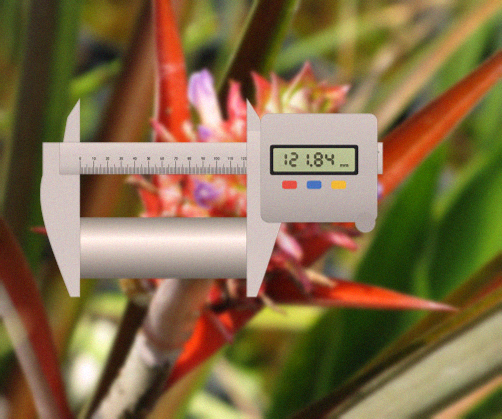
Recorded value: **121.84** mm
